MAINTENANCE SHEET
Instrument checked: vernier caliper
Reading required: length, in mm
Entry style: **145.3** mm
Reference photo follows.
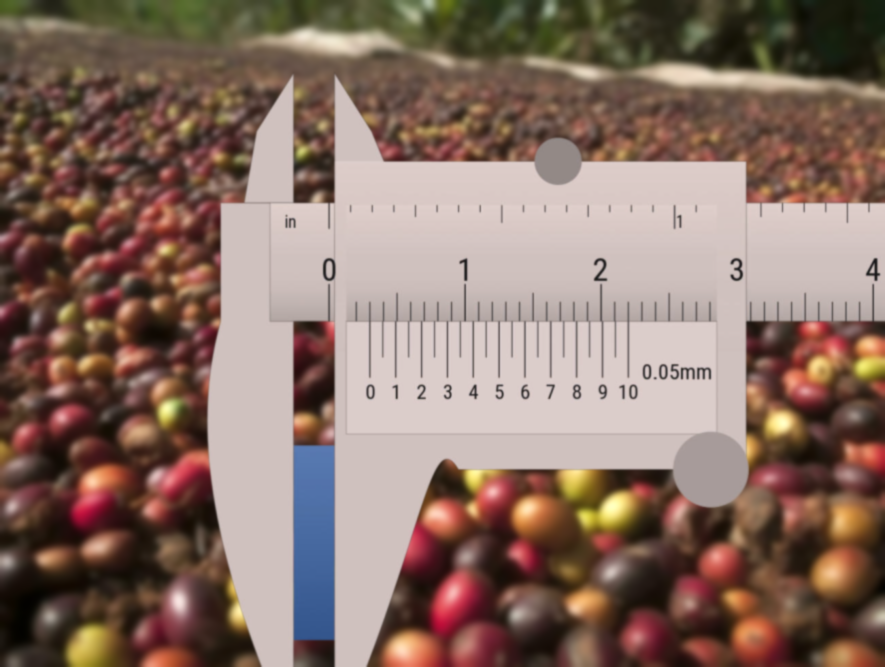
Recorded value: **3.0** mm
